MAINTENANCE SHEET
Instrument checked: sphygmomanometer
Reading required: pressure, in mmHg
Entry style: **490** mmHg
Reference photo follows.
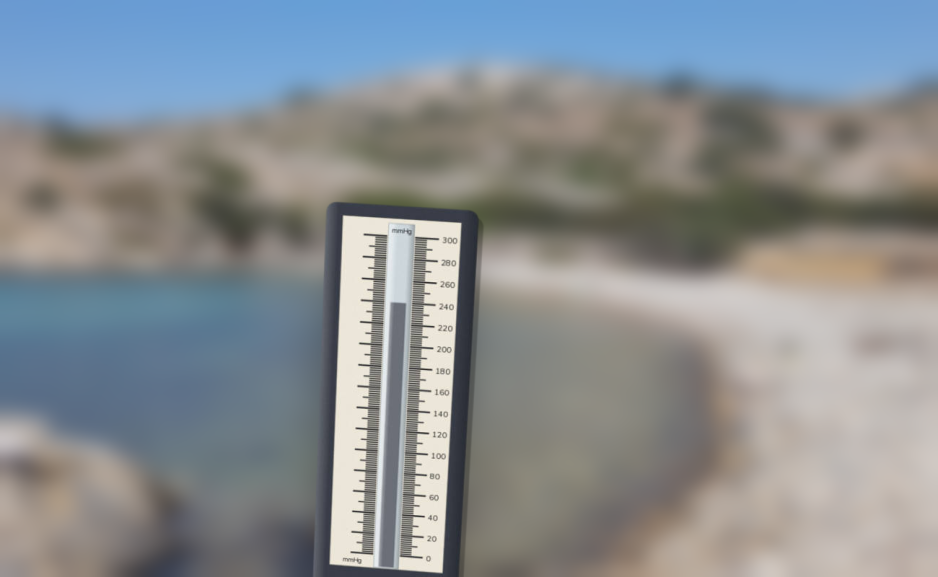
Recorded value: **240** mmHg
